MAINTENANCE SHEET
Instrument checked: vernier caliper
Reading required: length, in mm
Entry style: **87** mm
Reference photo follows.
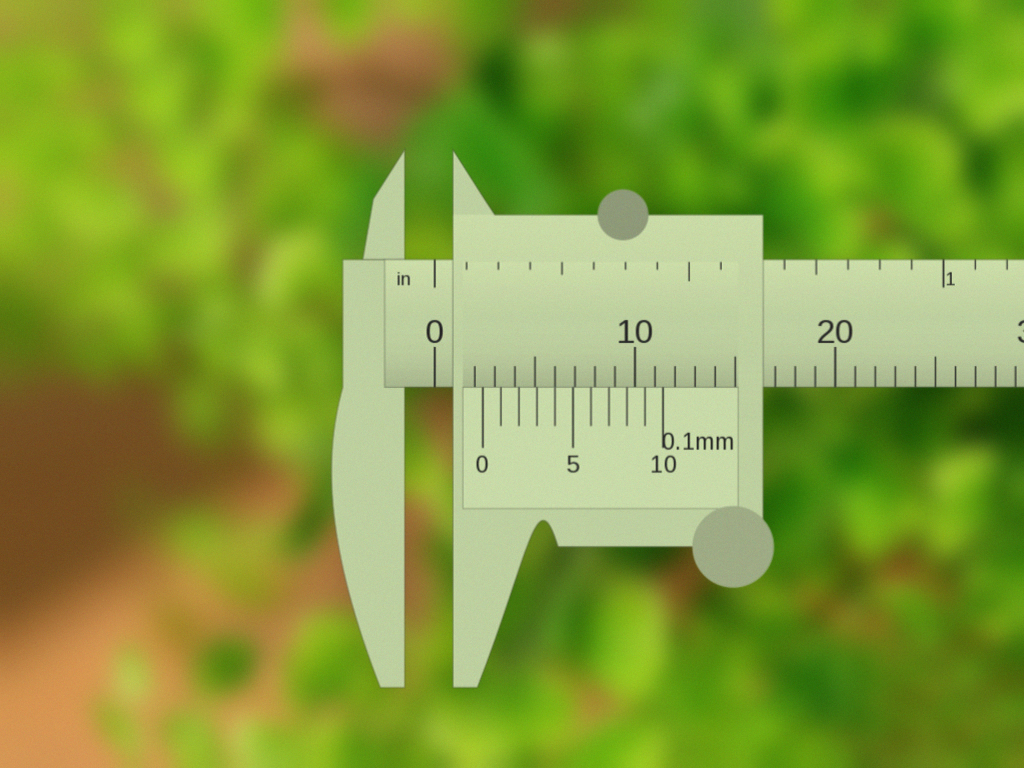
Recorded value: **2.4** mm
